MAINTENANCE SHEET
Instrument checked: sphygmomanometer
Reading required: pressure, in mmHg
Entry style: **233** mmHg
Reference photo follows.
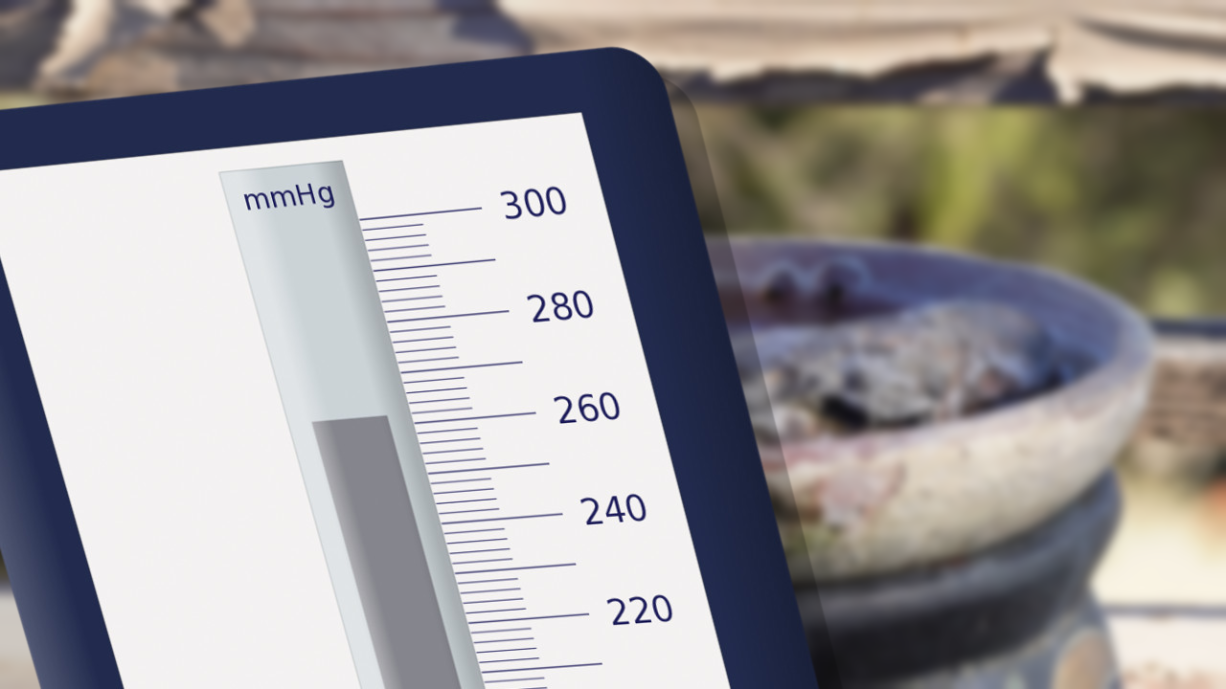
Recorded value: **262** mmHg
